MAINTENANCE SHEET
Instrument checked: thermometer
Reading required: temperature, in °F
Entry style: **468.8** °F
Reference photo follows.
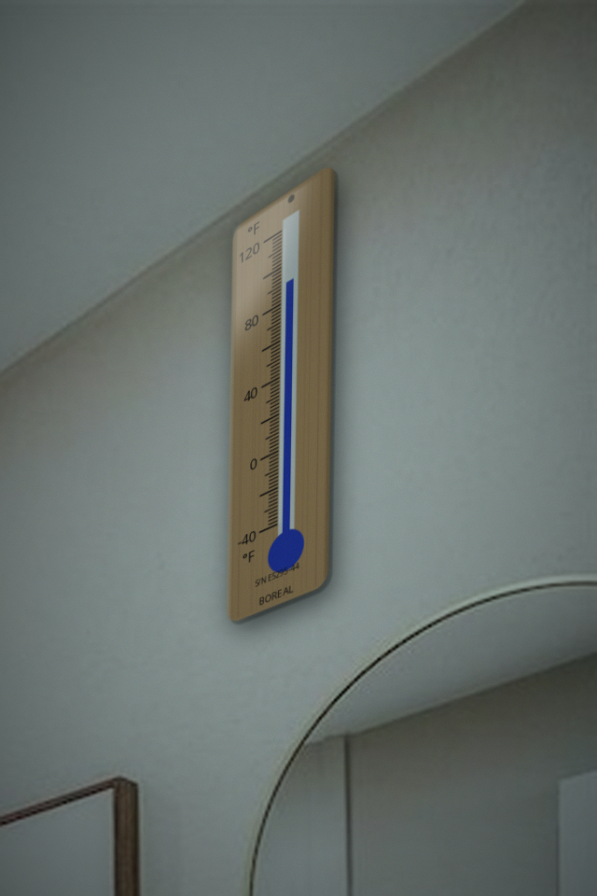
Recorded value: **90** °F
